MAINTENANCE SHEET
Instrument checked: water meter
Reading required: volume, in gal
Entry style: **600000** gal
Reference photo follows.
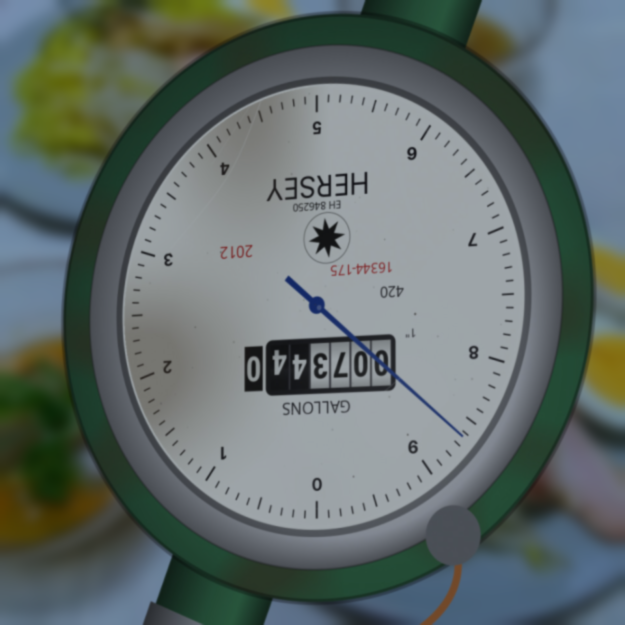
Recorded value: **73438.6** gal
